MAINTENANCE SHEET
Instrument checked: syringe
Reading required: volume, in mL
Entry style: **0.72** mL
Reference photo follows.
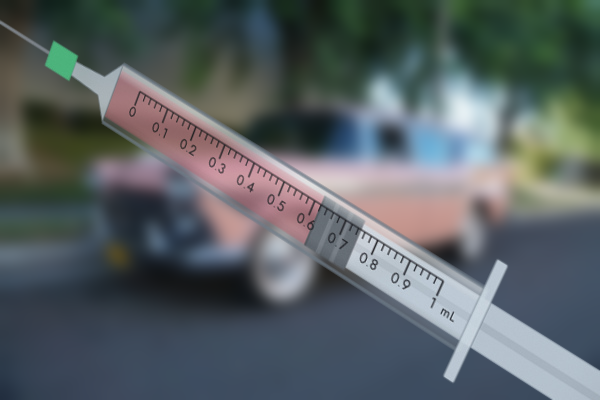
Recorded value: **0.62** mL
